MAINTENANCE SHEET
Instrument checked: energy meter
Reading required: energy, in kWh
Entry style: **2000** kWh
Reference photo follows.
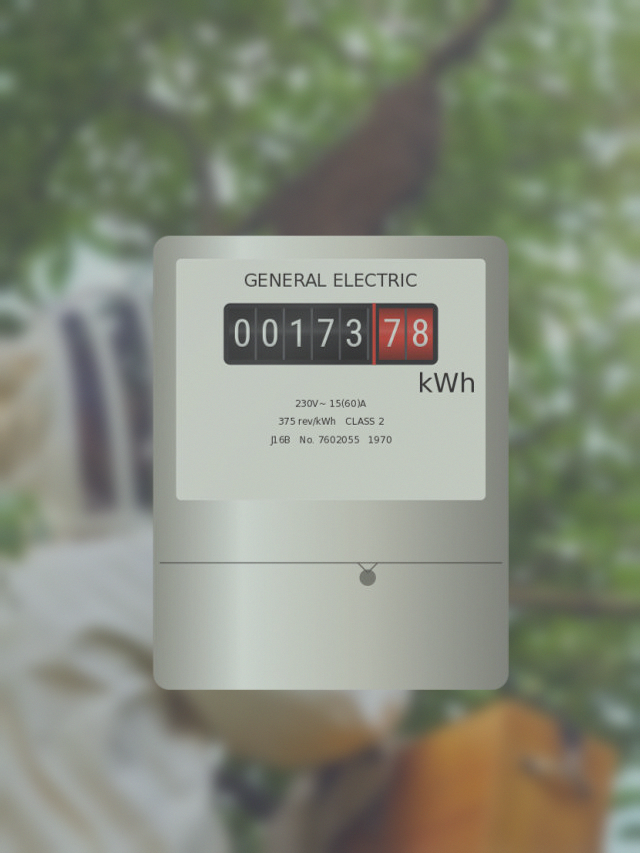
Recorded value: **173.78** kWh
